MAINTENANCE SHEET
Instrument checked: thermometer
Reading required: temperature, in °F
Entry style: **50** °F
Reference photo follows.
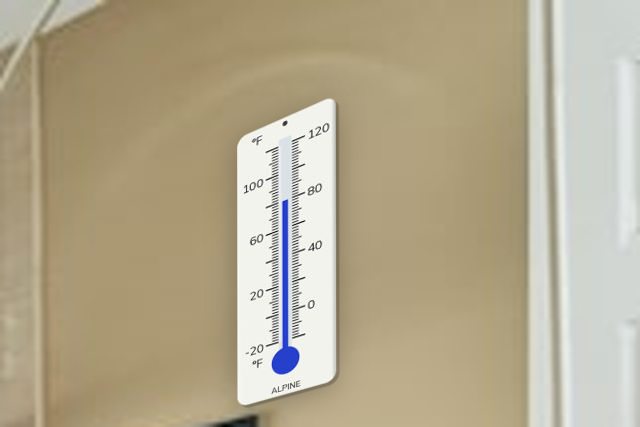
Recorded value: **80** °F
